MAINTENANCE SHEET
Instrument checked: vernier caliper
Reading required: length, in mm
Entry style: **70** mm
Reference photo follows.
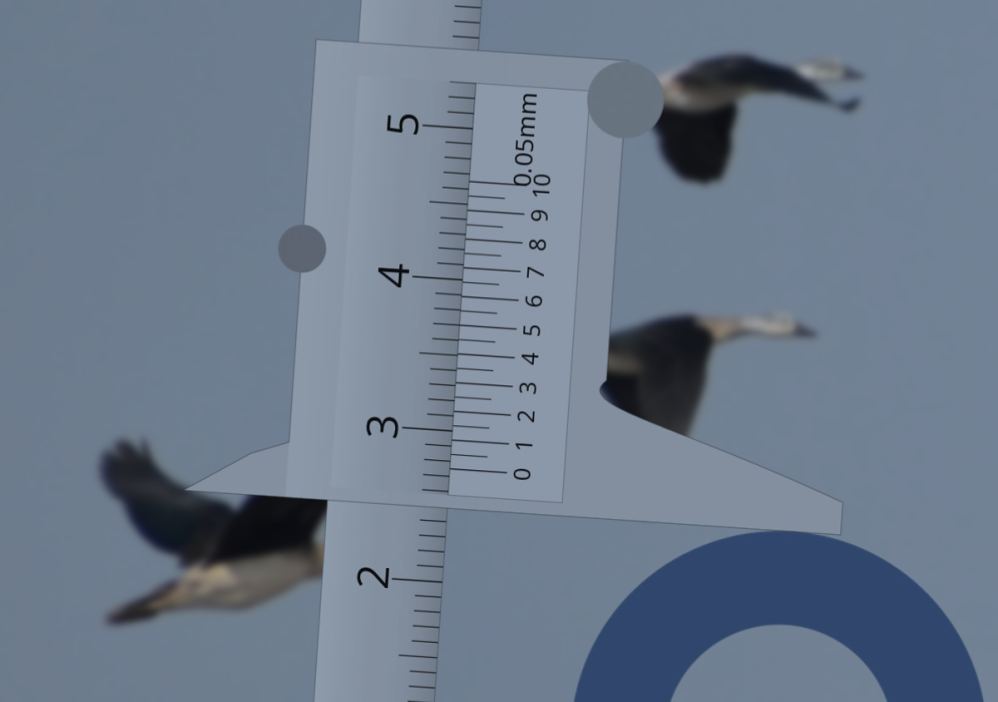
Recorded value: **27.5** mm
